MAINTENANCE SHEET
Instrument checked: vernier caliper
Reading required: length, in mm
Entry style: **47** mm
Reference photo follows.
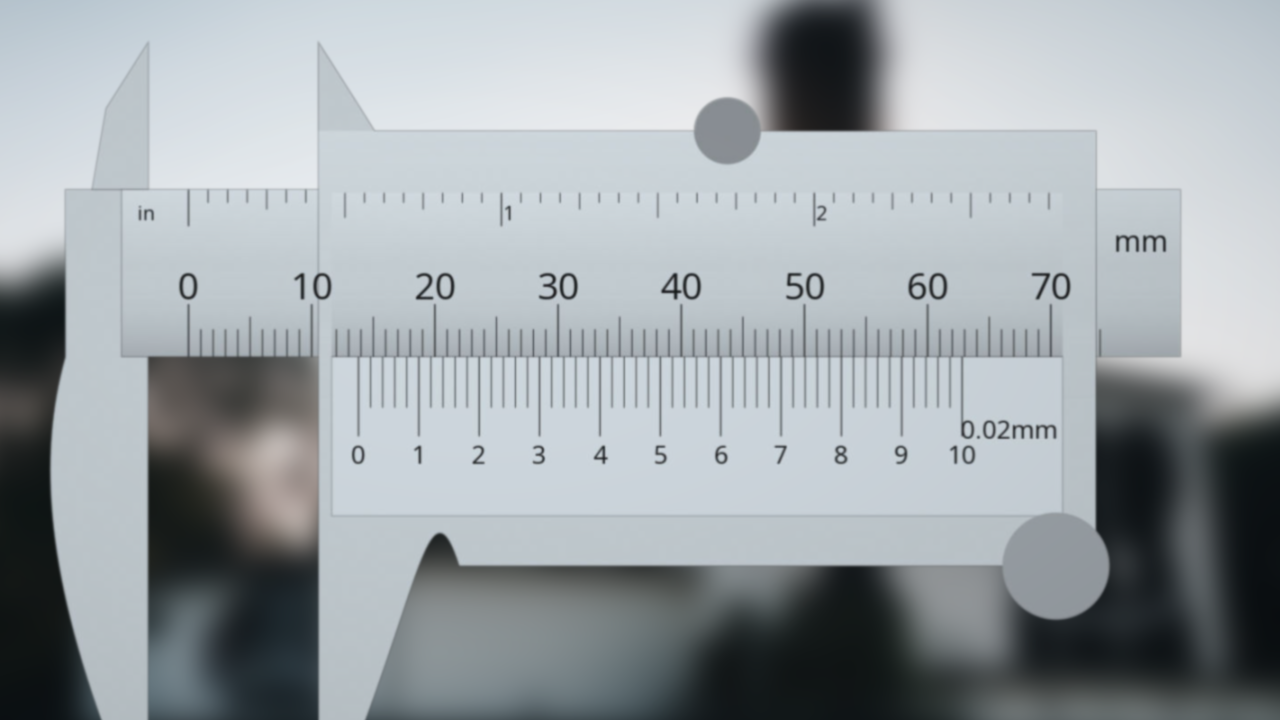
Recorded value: **13.8** mm
